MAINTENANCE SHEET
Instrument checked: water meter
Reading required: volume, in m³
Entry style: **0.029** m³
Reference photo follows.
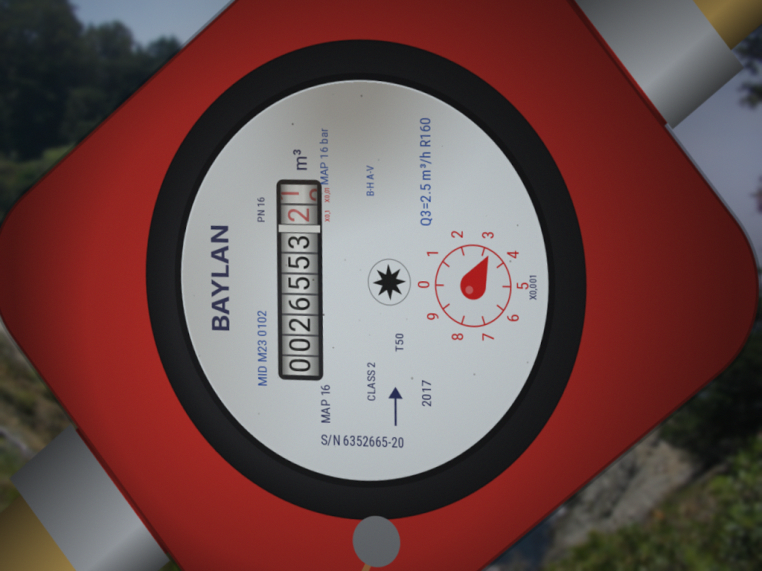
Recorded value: **26553.213** m³
